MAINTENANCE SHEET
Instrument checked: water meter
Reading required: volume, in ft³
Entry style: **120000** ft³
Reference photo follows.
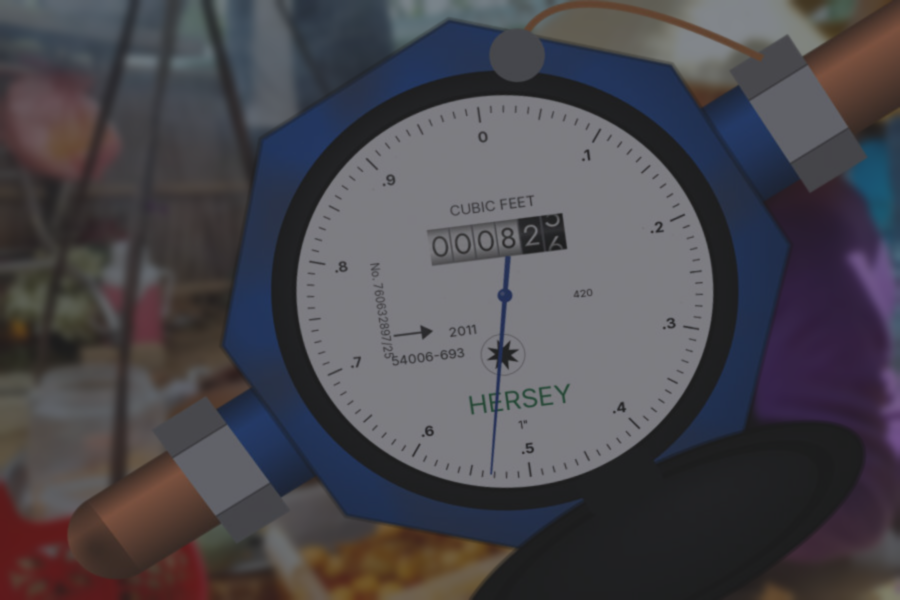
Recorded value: **825.53** ft³
